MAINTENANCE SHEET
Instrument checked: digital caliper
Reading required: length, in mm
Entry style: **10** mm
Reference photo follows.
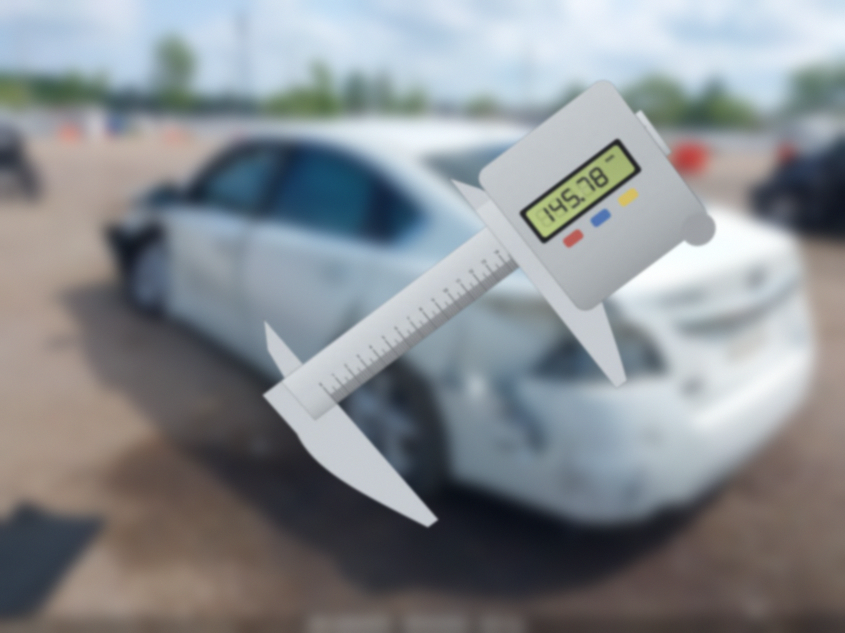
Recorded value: **145.78** mm
